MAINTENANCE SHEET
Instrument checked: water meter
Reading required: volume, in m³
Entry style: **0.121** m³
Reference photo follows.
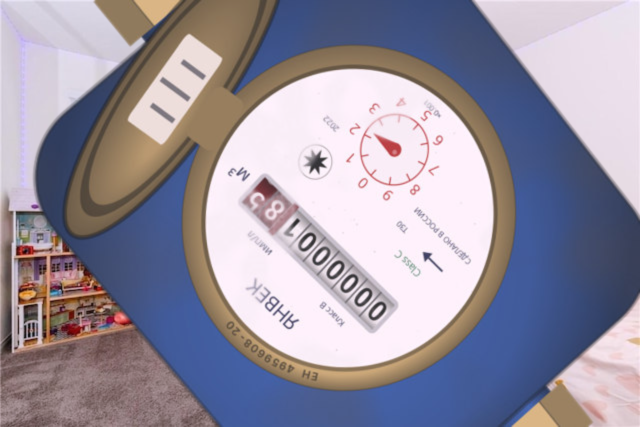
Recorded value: **1.852** m³
